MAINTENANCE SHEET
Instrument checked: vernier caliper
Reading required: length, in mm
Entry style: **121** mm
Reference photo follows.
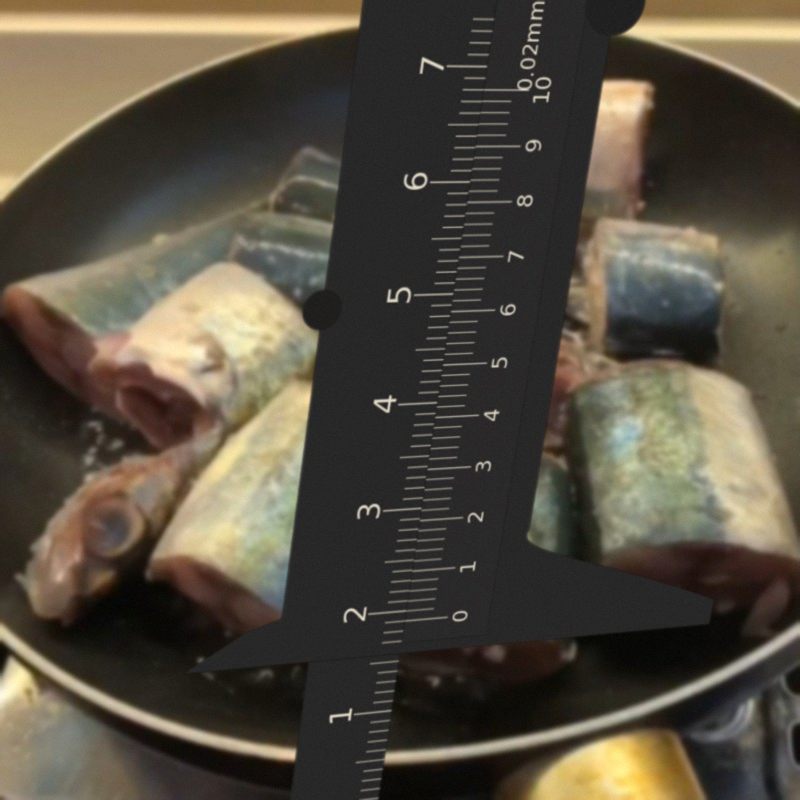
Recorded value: **19.0** mm
